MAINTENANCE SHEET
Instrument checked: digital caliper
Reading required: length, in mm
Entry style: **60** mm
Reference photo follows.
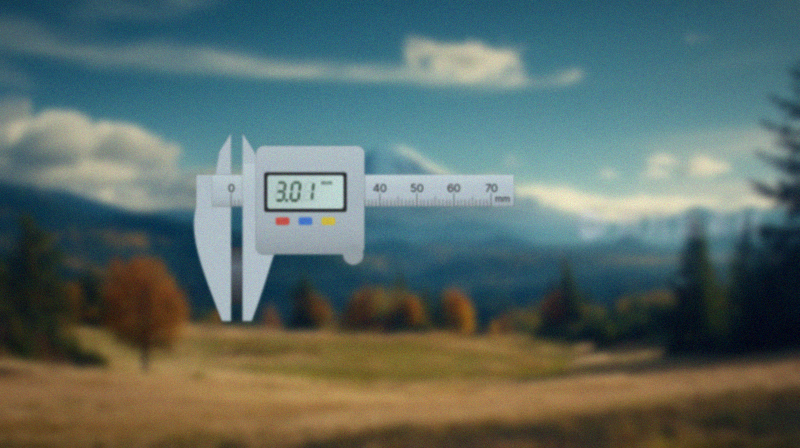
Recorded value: **3.01** mm
